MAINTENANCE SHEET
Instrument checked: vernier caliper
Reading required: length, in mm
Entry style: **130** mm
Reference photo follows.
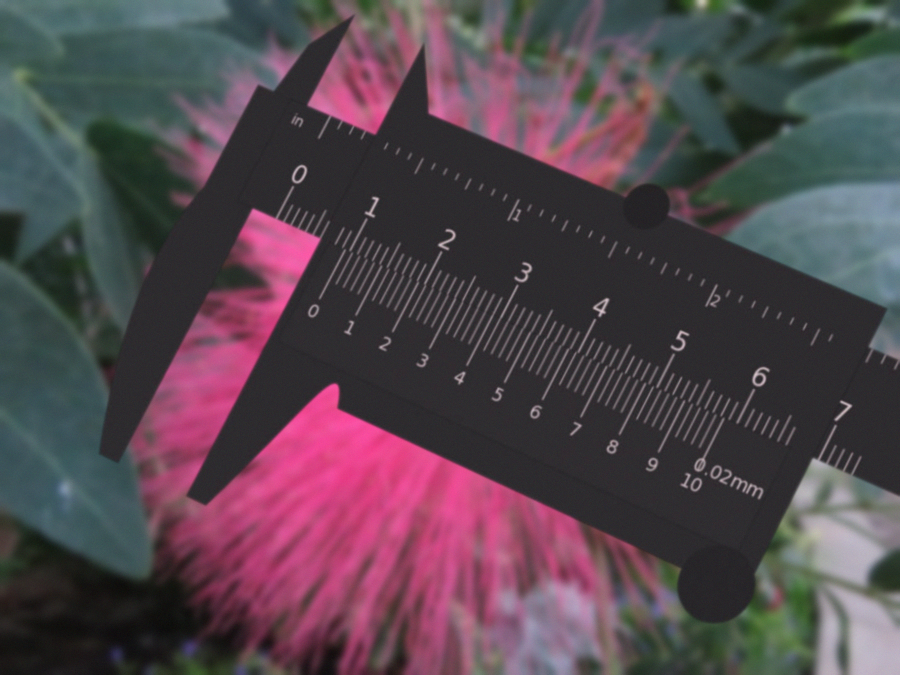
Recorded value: **9.4** mm
